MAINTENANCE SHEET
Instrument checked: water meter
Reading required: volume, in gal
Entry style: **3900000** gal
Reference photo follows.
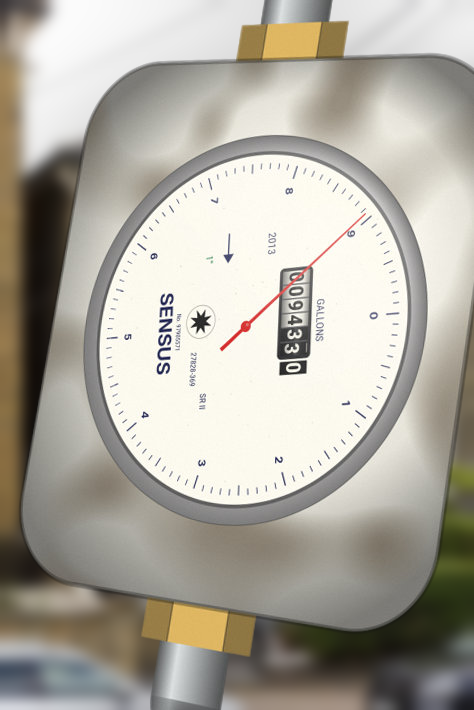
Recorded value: **94328.9** gal
